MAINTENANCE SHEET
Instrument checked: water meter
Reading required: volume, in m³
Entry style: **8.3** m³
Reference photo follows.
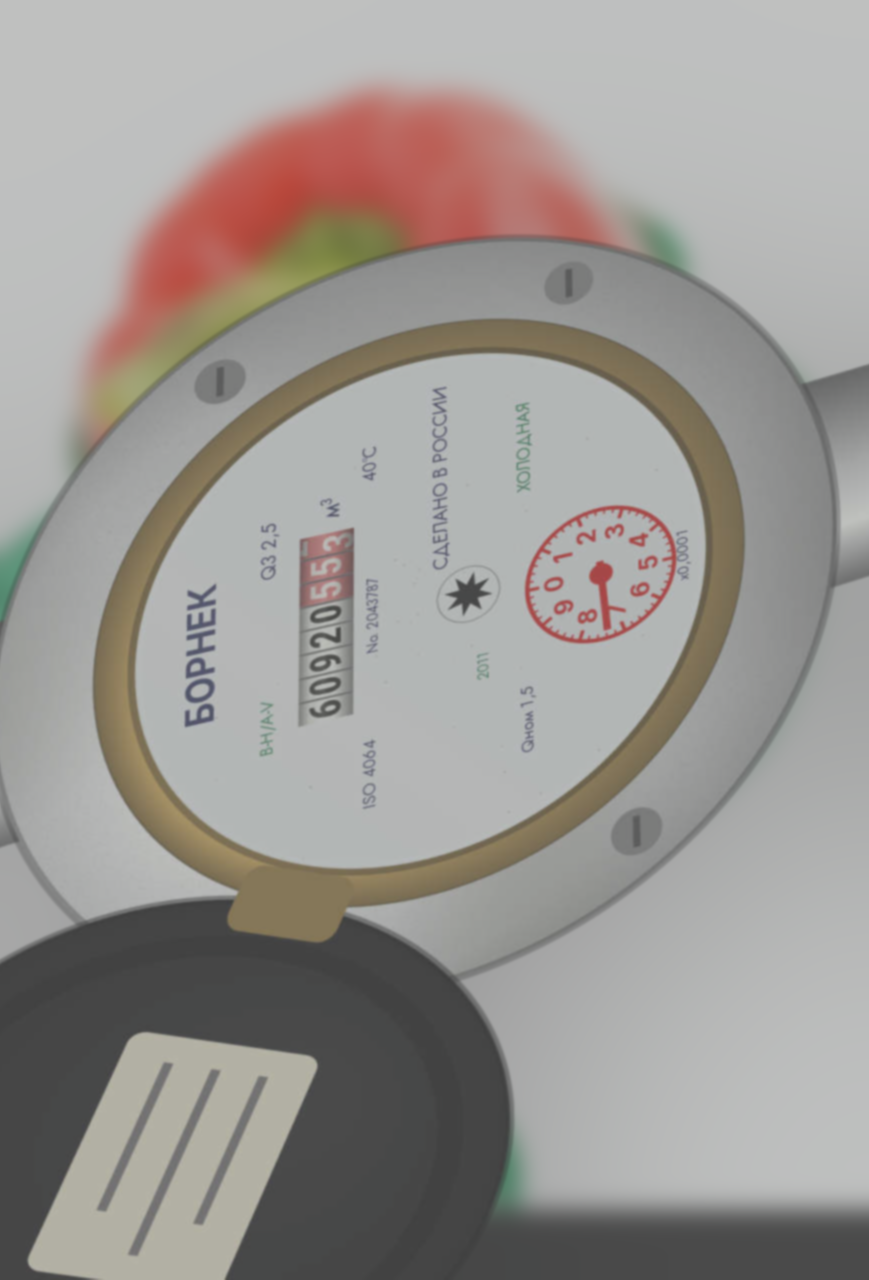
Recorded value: **60920.5527** m³
